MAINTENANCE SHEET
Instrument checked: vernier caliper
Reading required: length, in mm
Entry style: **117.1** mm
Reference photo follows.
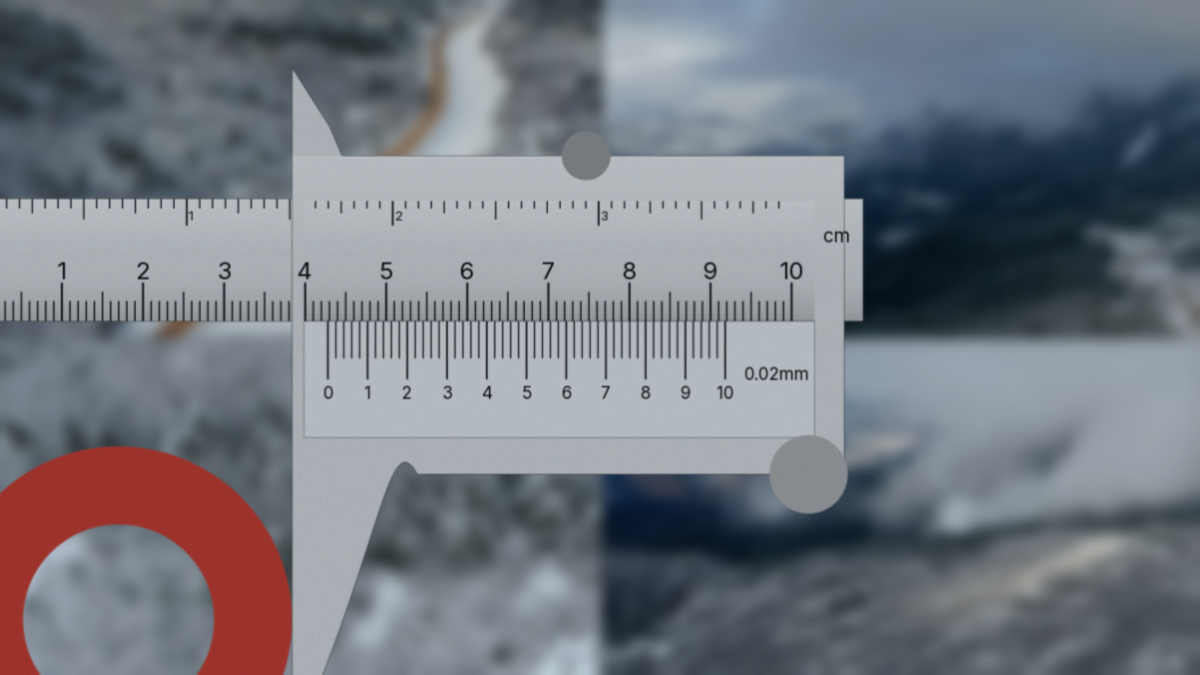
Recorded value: **42.8** mm
